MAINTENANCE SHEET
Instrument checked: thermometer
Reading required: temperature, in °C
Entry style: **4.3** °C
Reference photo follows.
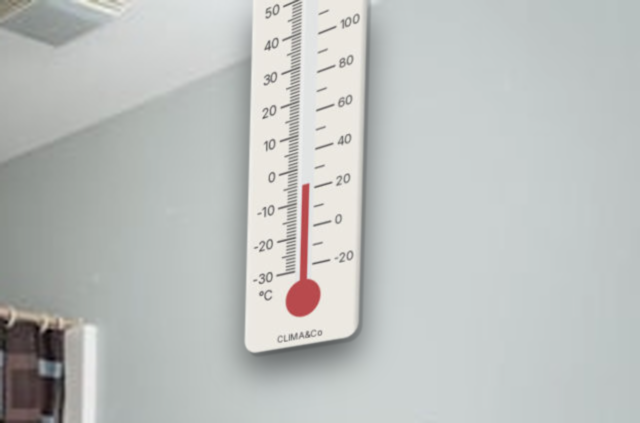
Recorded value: **-5** °C
